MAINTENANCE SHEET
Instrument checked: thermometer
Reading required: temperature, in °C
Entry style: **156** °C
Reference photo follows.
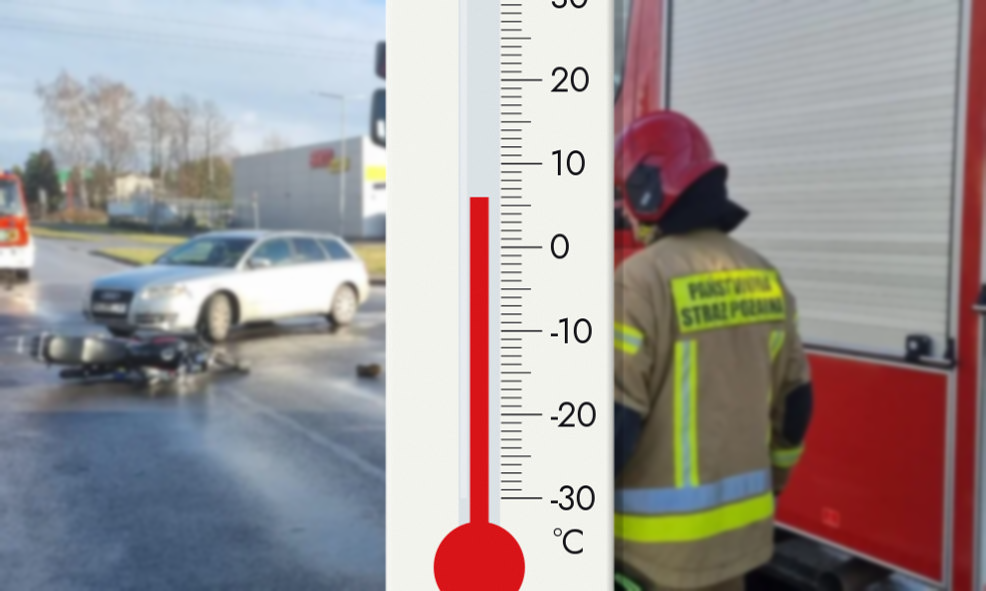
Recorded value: **6** °C
